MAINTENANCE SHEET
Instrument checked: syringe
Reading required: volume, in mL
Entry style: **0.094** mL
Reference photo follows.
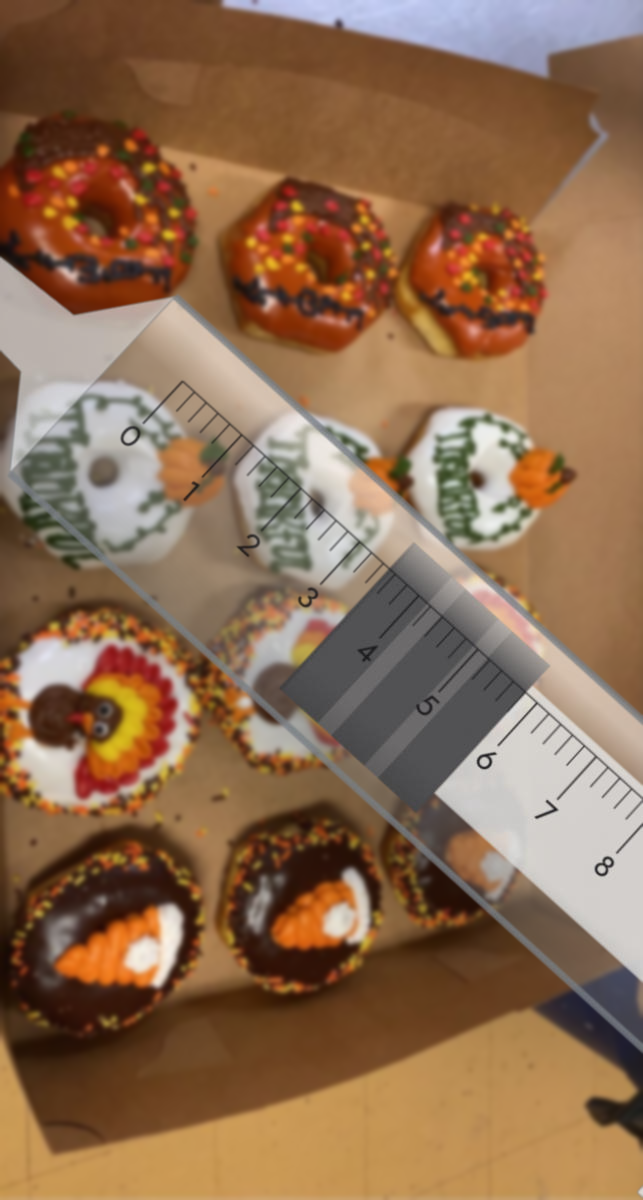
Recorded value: **3.5** mL
